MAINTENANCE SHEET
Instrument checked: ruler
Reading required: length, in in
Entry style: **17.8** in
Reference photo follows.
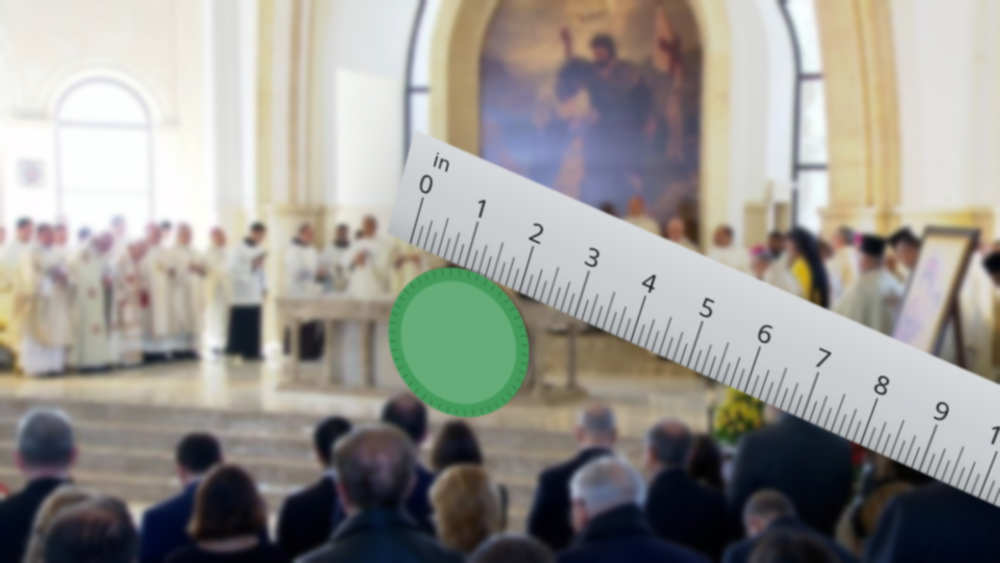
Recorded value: **2.5** in
